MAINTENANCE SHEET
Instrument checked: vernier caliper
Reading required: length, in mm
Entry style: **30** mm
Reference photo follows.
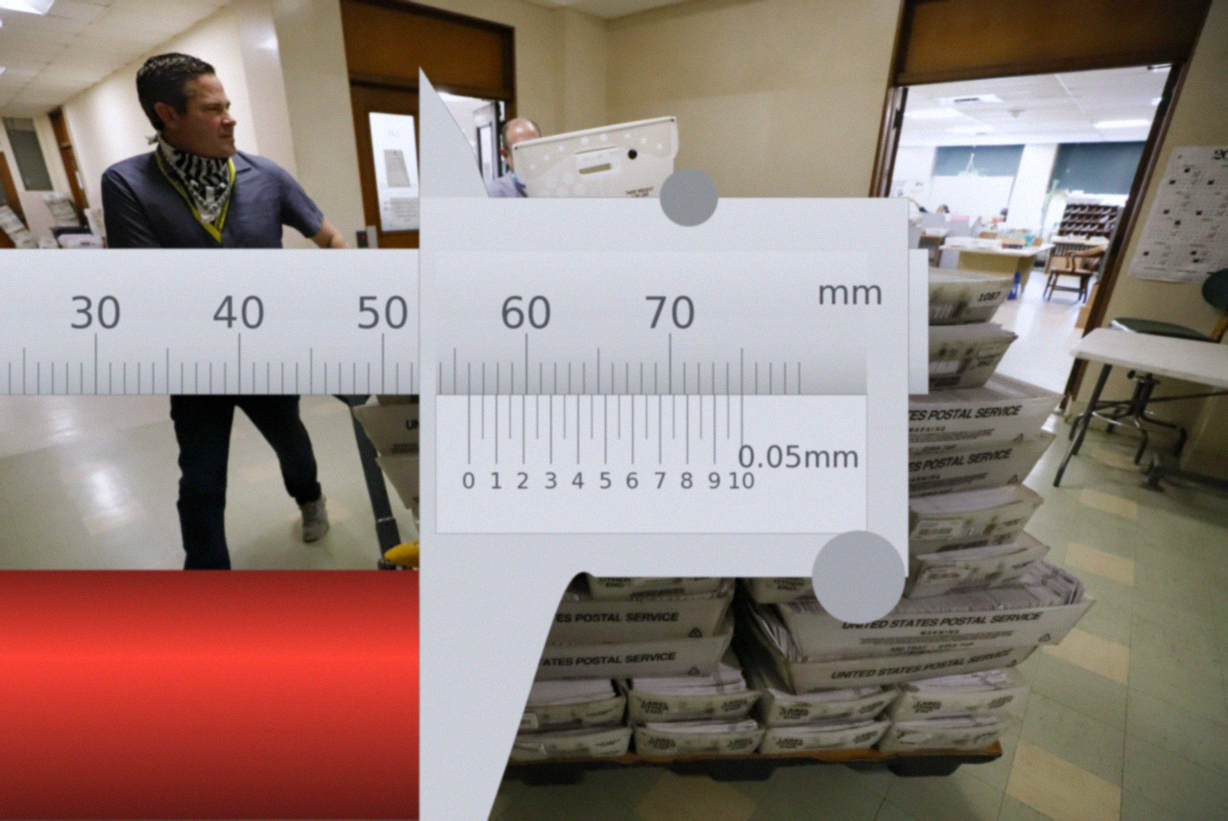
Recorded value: **56.0** mm
